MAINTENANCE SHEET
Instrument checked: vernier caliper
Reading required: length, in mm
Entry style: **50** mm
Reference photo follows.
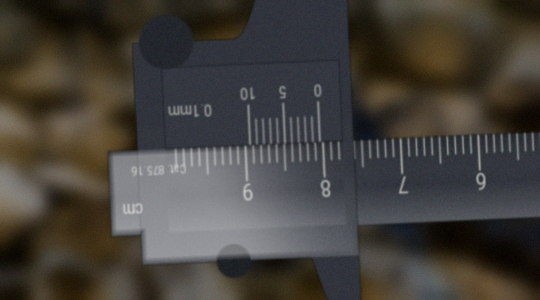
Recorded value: **80.4** mm
